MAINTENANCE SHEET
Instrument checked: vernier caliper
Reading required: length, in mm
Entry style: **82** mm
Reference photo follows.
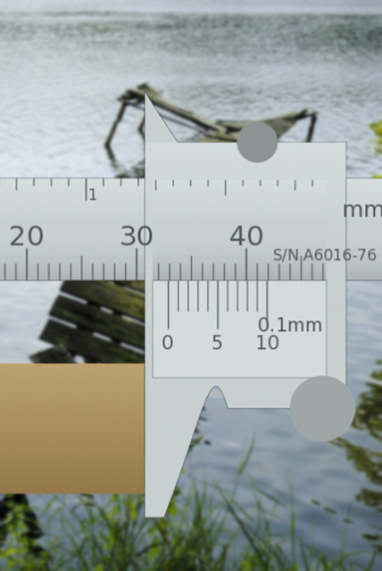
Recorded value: **32.9** mm
